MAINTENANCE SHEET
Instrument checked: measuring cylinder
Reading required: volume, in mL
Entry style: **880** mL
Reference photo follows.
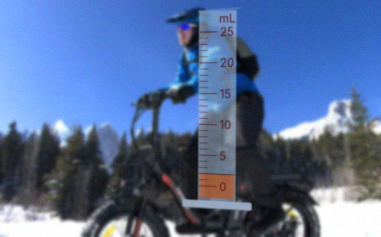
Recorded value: **2** mL
